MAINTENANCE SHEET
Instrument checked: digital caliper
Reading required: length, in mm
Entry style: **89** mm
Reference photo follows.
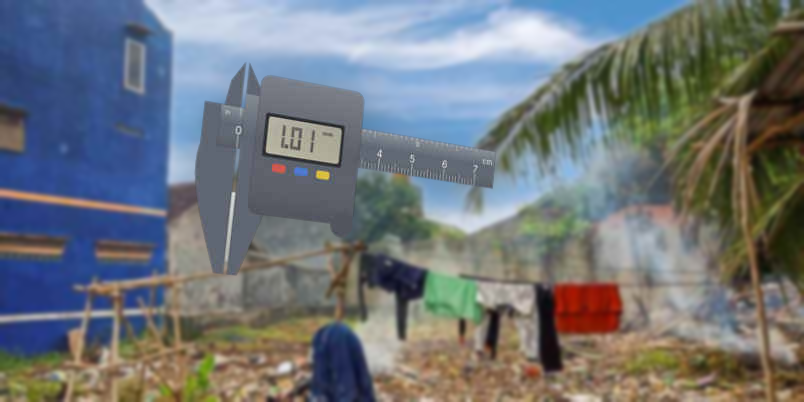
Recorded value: **1.01** mm
